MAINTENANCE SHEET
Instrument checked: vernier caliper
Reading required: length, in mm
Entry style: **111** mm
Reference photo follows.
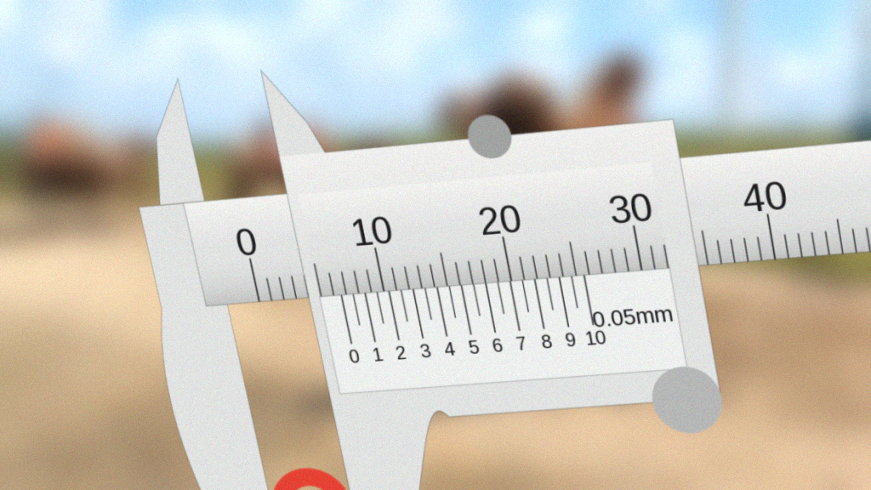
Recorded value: **6.6** mm
